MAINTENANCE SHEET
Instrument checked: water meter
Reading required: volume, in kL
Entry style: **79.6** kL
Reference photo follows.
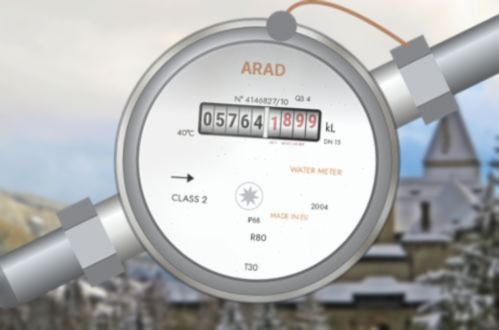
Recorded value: **5764.1899** kL
